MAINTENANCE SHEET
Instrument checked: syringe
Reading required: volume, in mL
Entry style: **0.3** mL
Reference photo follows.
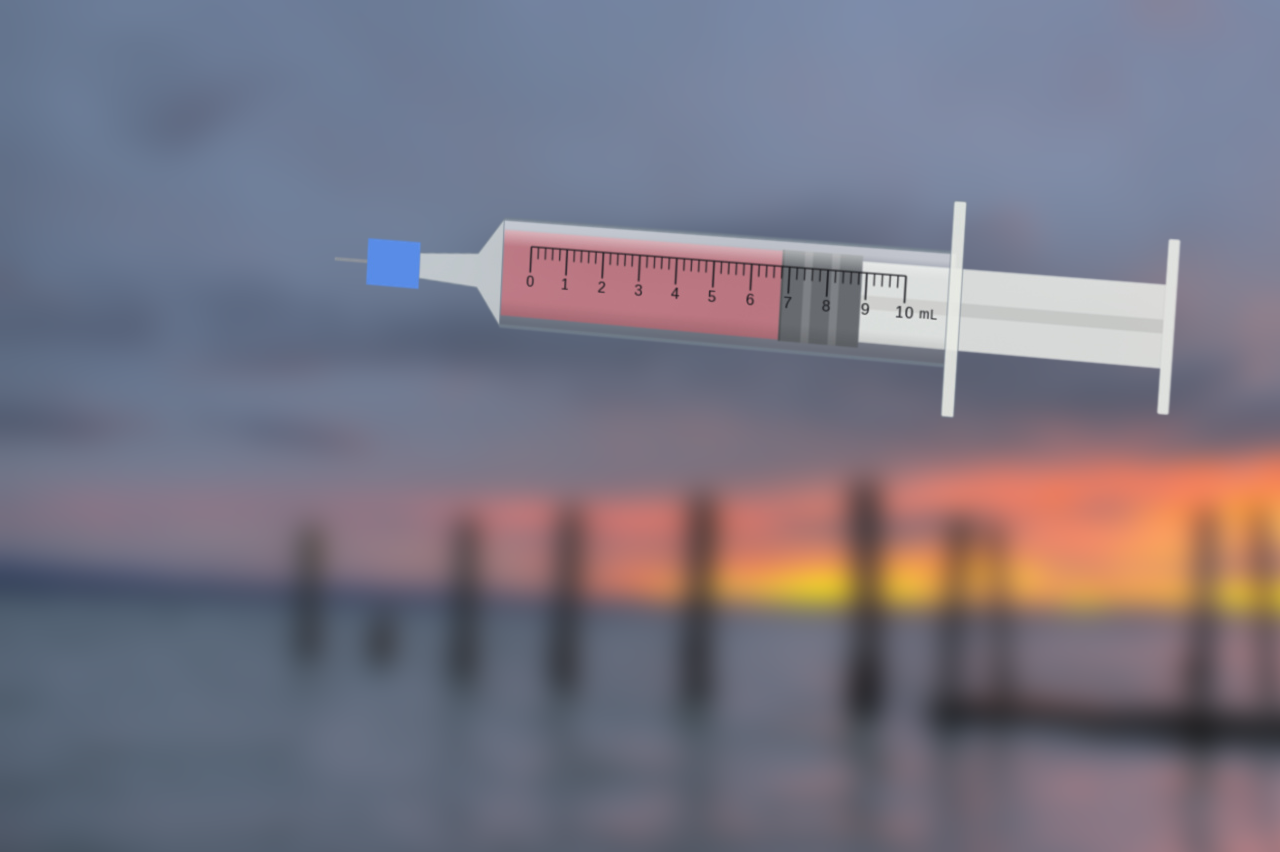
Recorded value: **6.8** mL
